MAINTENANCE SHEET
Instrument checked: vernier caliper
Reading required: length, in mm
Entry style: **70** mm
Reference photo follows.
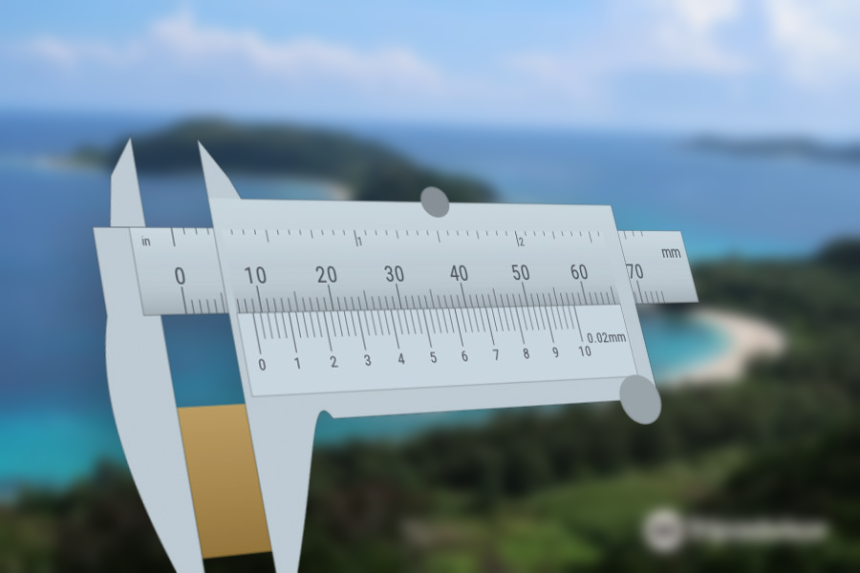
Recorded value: **8.8** mm
